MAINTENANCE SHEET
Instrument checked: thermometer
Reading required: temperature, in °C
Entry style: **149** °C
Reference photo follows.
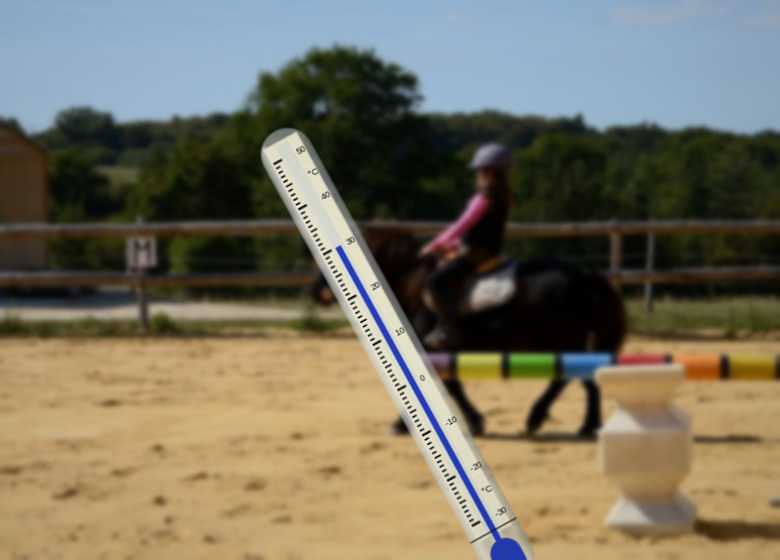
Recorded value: **30** °C
